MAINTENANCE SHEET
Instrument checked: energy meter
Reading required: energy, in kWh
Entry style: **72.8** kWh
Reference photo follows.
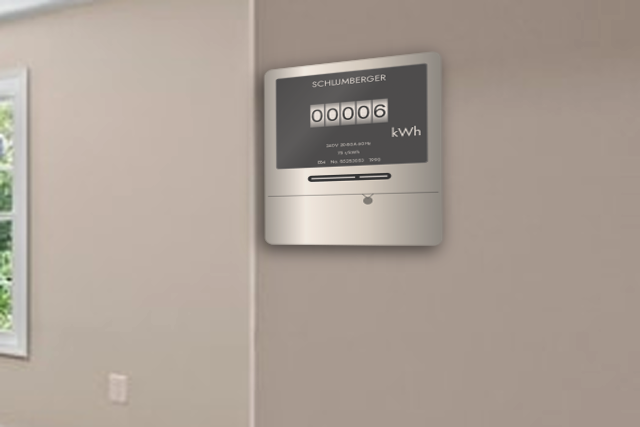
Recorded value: **6** kWh
